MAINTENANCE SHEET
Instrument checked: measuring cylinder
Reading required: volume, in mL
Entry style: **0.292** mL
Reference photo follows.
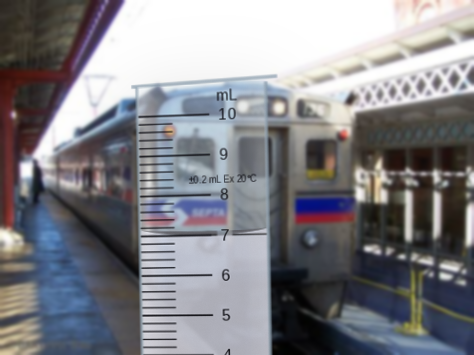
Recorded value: **7** mL
